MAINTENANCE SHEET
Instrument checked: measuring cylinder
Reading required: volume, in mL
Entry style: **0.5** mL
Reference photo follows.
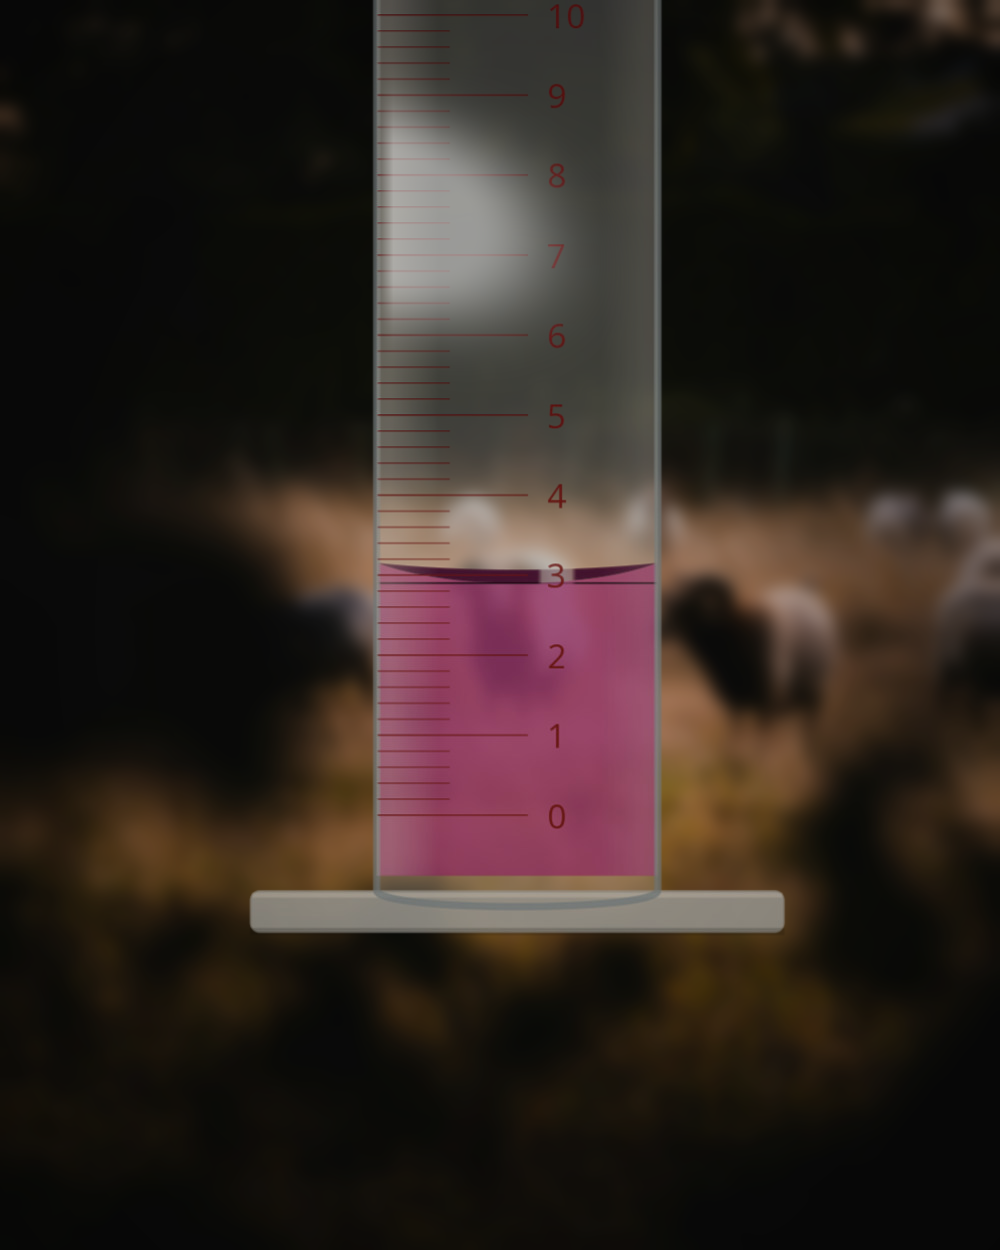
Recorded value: **2.9** mL
